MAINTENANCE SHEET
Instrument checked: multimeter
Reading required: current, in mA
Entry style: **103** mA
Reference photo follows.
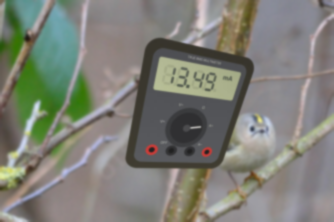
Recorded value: **13.49** mA
